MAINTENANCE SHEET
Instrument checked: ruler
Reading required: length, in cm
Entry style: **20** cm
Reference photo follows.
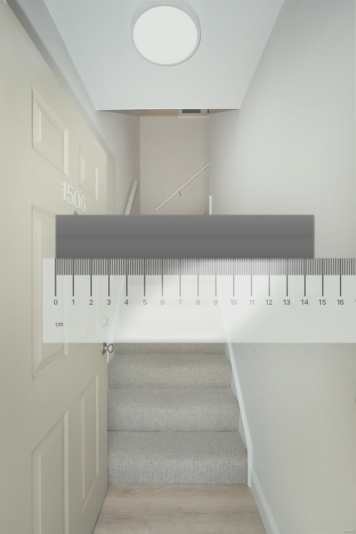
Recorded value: **14.5** cm
